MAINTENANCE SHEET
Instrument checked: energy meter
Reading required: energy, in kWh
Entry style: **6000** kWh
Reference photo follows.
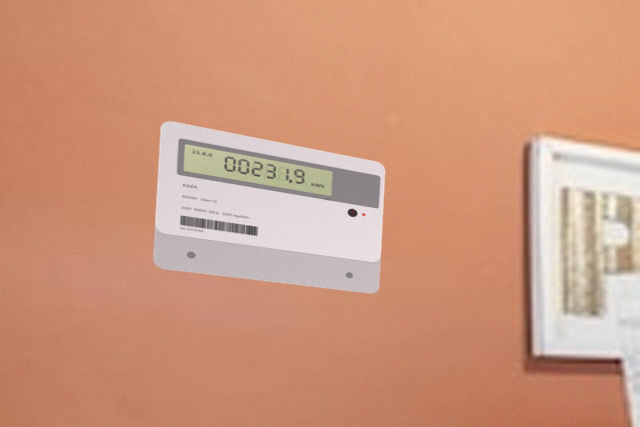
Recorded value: **231.9** kWh
